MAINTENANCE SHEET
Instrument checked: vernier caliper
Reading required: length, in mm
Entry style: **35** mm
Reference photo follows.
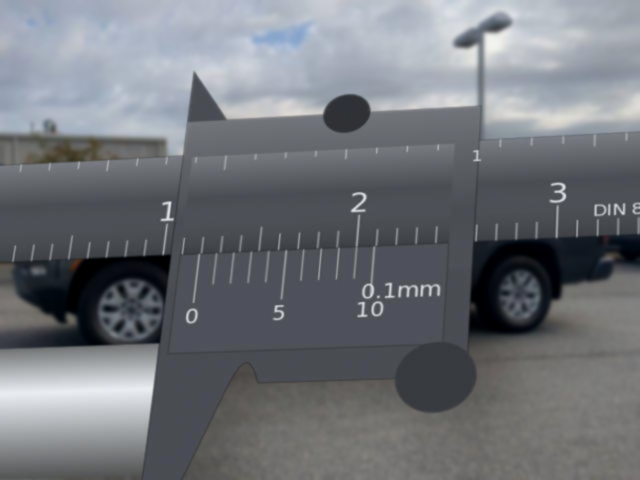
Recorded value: **11.9** mm
